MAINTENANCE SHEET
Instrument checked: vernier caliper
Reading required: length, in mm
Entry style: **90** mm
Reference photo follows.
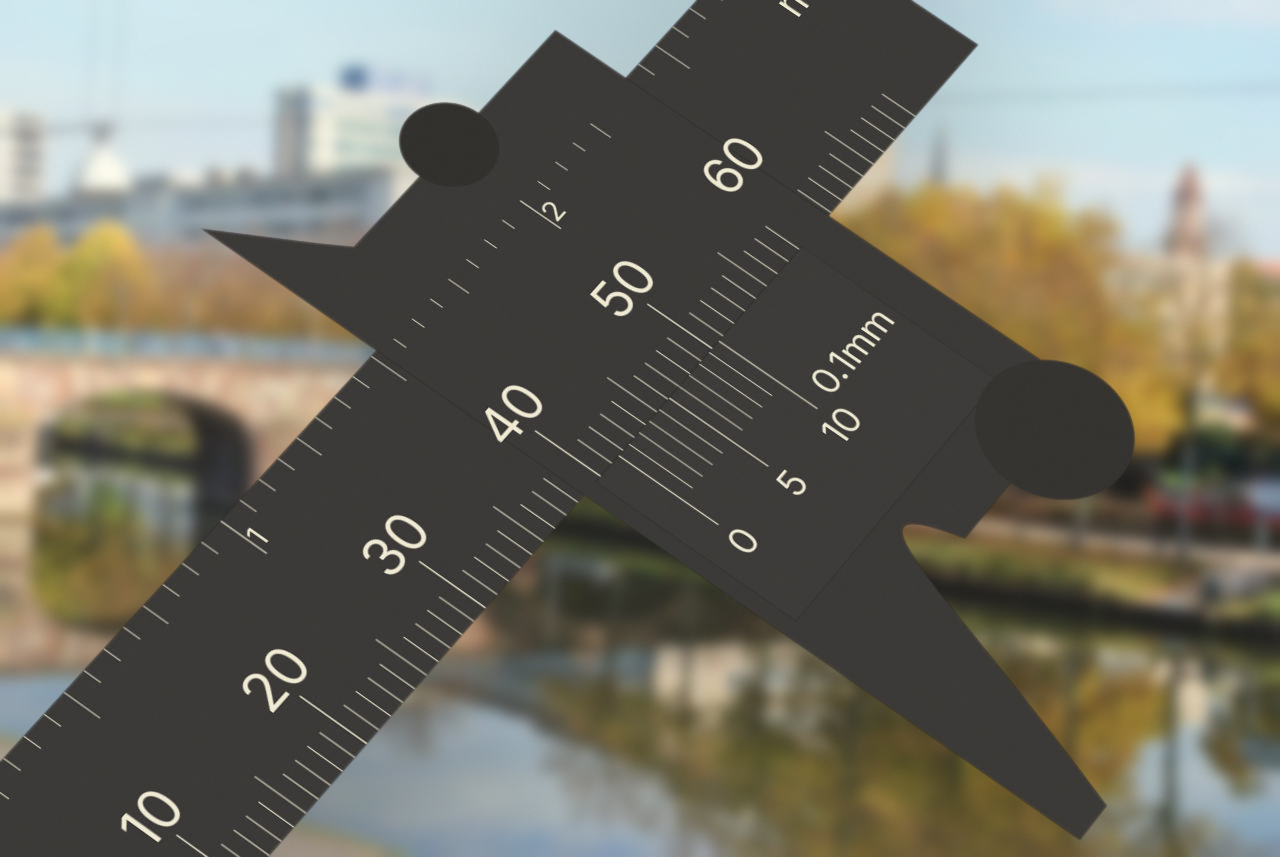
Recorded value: **41.6** mm
